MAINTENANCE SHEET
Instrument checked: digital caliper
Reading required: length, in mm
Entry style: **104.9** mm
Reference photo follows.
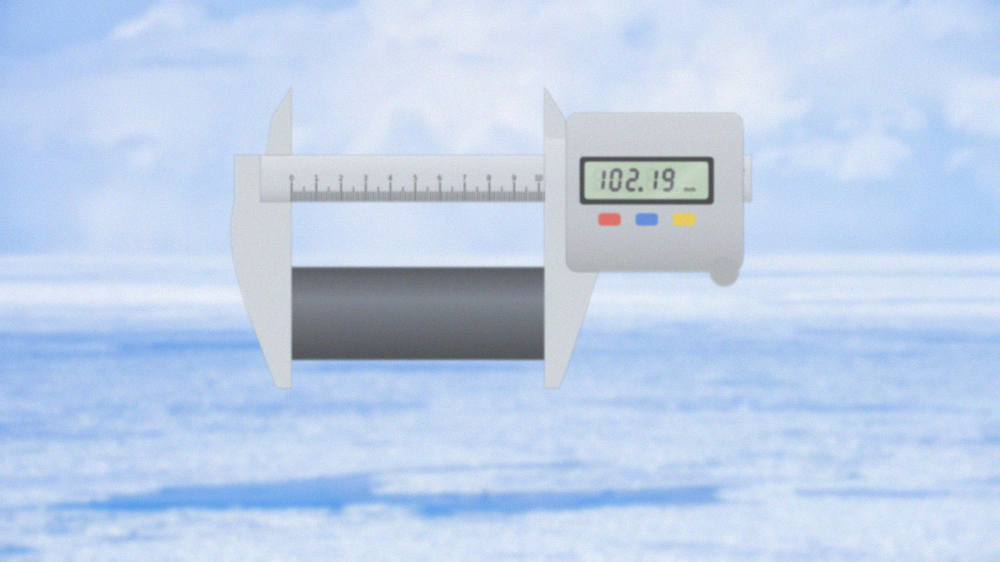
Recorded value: **102.19** mm
